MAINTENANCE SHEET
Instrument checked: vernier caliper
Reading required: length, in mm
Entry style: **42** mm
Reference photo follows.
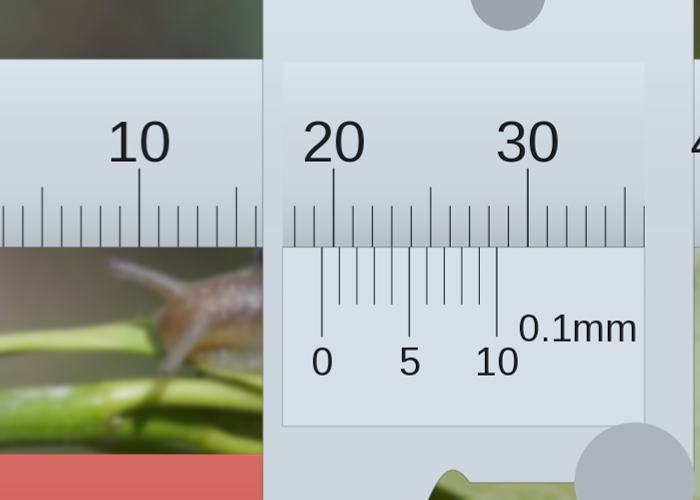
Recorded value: **19.4** mm
